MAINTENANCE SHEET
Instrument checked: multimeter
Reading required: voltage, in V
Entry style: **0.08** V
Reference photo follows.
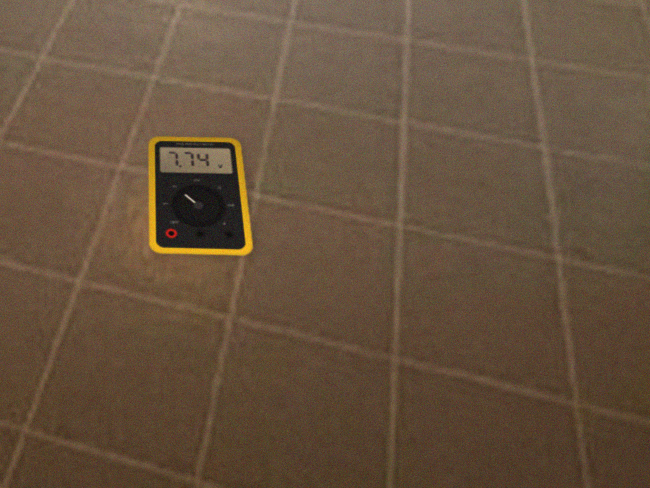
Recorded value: **7.74** V
